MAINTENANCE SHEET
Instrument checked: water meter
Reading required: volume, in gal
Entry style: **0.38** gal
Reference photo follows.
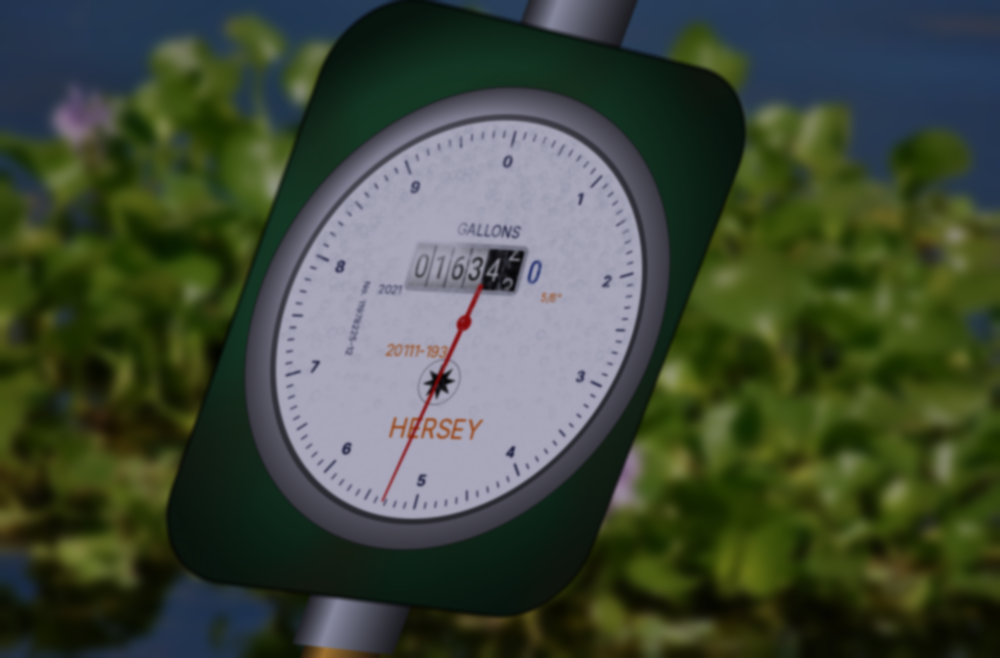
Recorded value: **163425.3** gal
